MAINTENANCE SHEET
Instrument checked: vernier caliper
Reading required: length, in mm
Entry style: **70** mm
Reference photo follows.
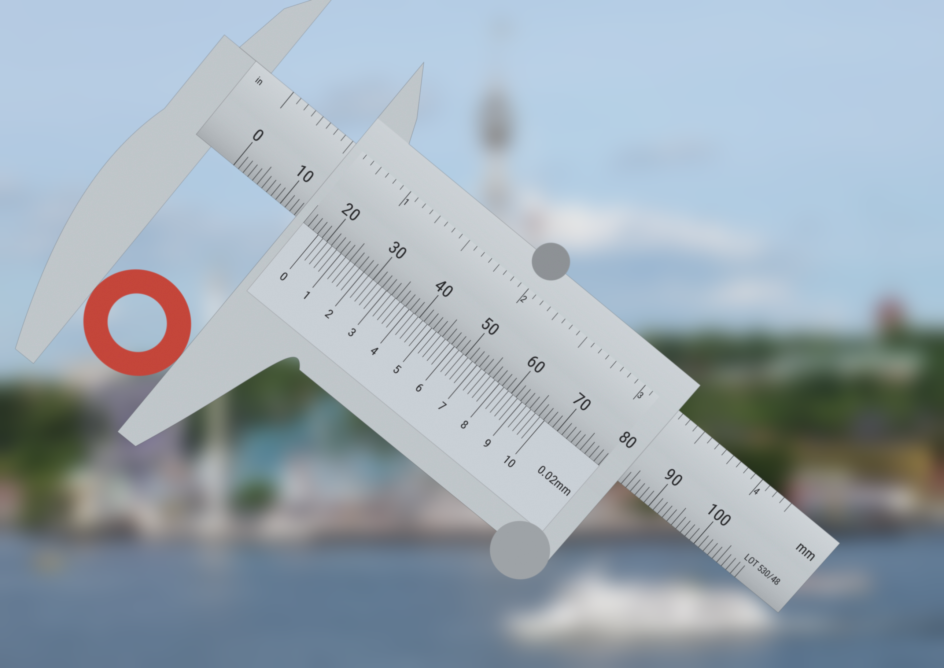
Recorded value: **18.2** mm
